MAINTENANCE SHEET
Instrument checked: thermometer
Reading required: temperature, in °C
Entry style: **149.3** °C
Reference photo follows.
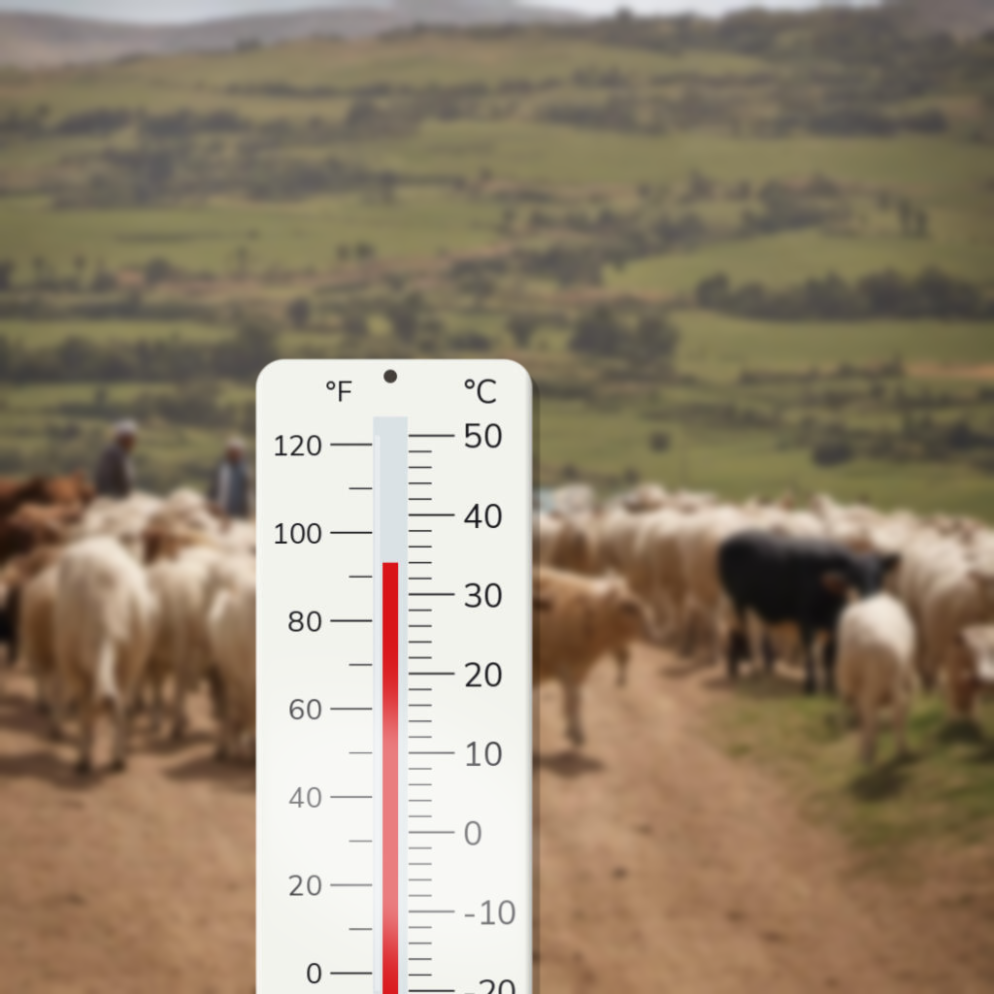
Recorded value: **34** °C
